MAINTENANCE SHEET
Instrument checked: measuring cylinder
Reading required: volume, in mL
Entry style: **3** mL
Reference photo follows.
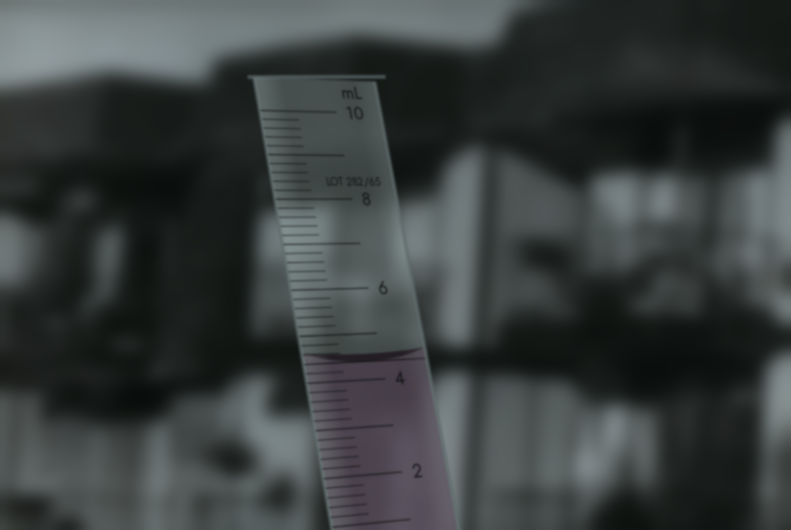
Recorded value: **4.4** mL
